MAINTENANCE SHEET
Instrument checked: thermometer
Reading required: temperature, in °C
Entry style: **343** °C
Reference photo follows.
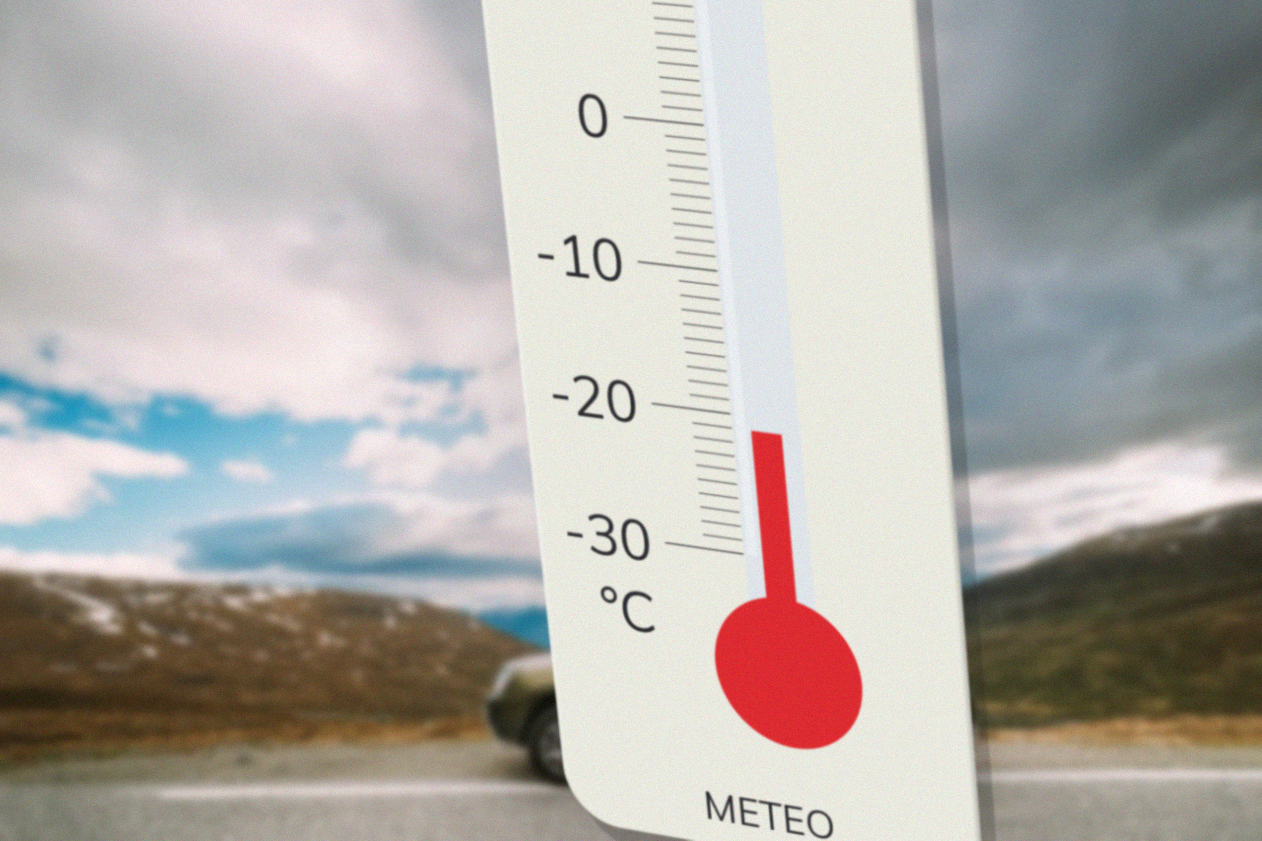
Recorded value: **-21** °C
